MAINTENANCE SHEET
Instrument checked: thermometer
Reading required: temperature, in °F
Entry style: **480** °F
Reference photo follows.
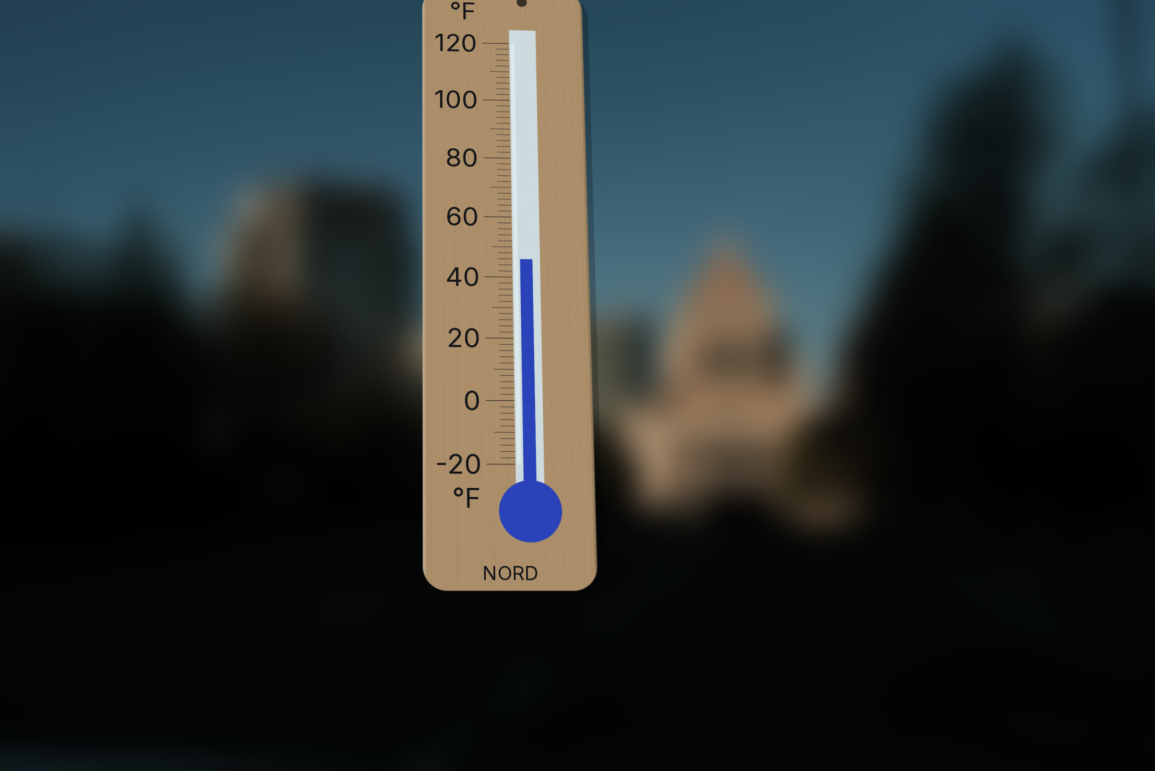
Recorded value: **46** °F
